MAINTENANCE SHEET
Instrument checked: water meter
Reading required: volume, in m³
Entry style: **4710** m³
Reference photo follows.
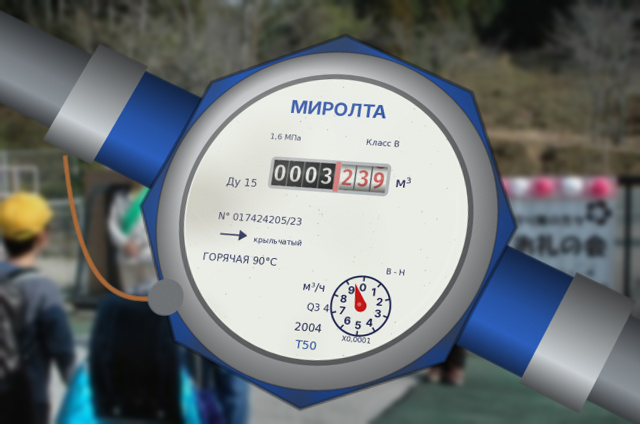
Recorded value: **3.2389** m³
